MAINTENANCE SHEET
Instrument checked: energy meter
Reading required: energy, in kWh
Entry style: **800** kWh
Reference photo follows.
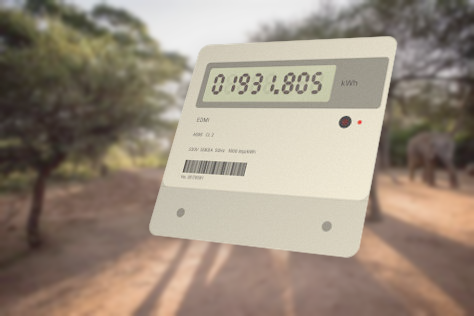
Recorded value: **1931.805** kWh
